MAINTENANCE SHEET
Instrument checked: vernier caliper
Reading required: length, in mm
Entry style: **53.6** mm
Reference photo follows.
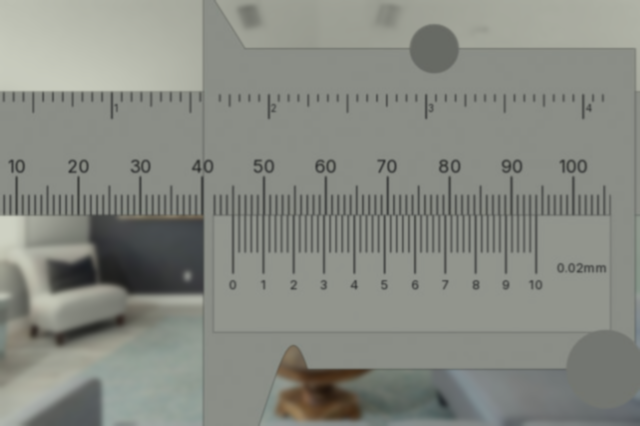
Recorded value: **45.0** mm
